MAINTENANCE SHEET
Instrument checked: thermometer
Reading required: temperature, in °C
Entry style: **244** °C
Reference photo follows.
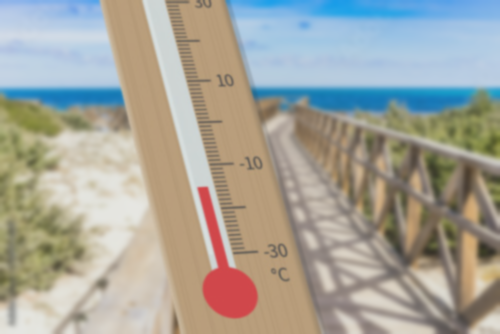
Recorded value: **-15** °C
